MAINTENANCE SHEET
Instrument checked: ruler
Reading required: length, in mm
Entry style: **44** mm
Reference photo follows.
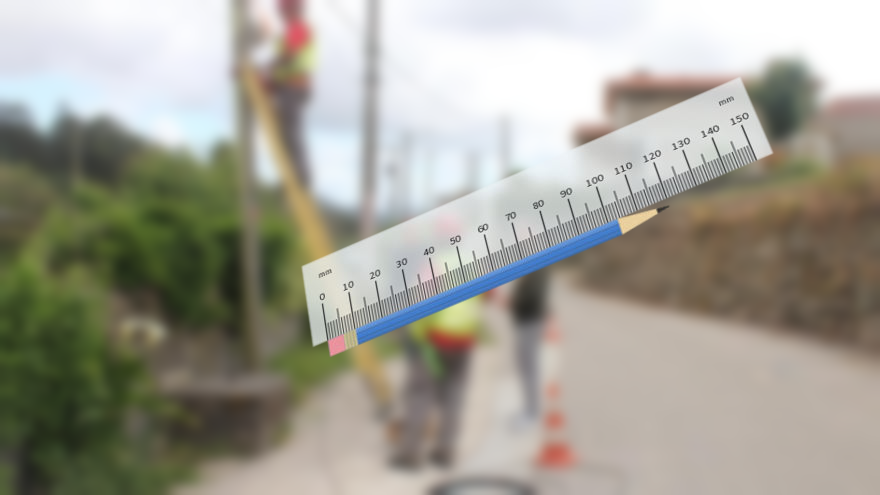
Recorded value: **120** mm
